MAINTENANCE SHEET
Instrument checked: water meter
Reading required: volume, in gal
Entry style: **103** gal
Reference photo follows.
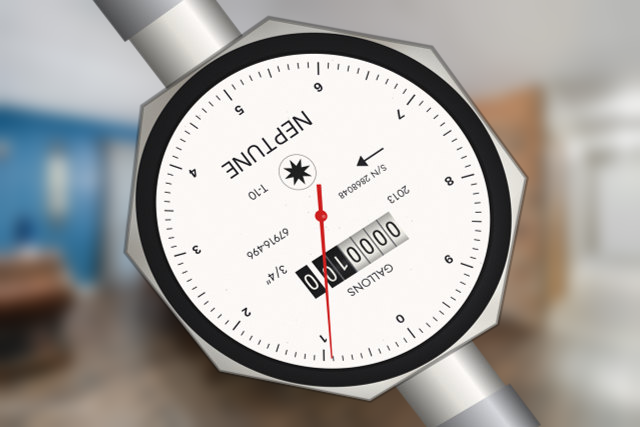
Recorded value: **100.9** gal
